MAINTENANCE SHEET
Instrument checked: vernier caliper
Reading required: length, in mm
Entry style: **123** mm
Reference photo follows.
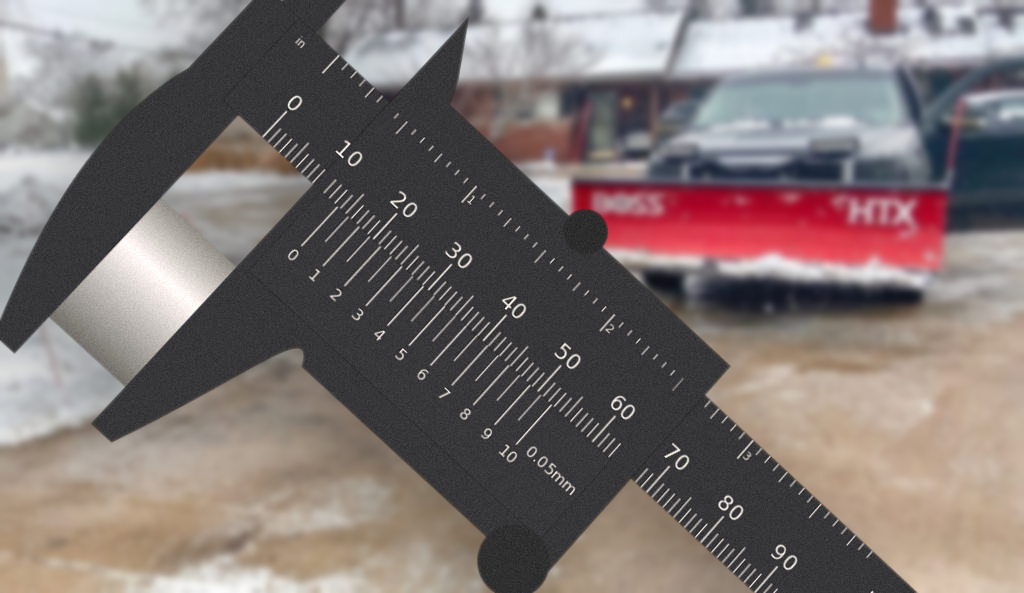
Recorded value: **13.6** mm
